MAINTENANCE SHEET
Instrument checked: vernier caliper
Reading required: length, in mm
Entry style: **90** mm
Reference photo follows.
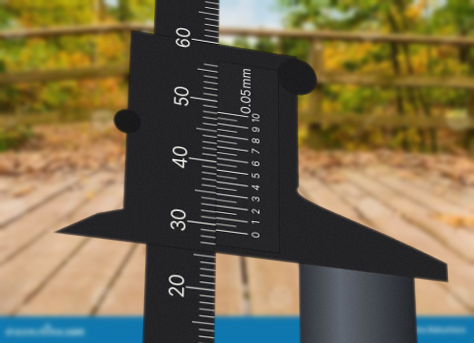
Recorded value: **29.2** mm
